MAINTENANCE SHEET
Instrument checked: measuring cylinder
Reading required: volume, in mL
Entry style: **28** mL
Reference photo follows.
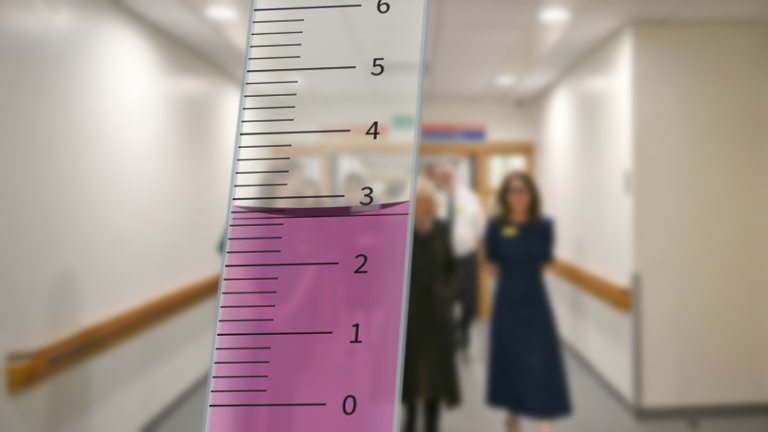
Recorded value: **2.7** mL
